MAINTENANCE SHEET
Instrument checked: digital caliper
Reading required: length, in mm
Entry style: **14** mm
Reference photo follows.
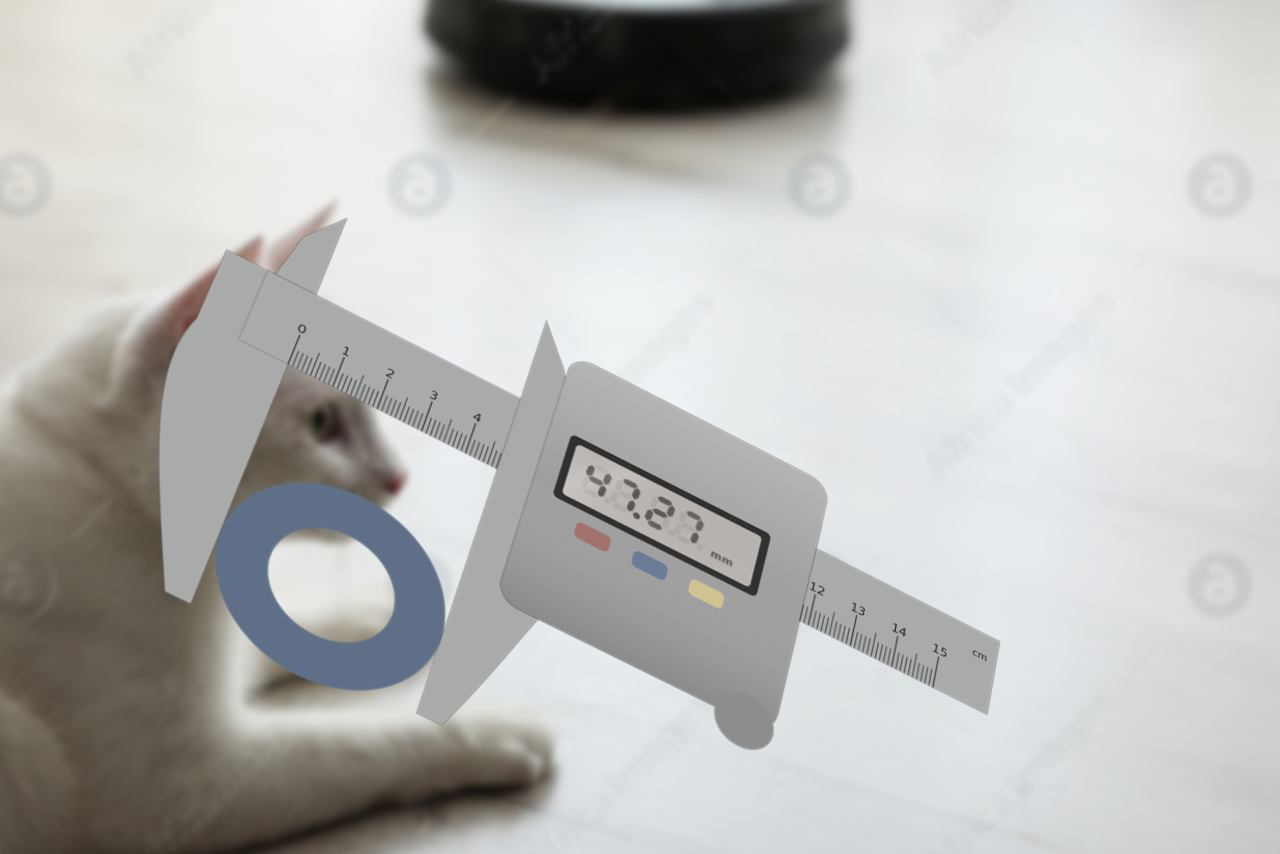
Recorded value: **47.27** mm
